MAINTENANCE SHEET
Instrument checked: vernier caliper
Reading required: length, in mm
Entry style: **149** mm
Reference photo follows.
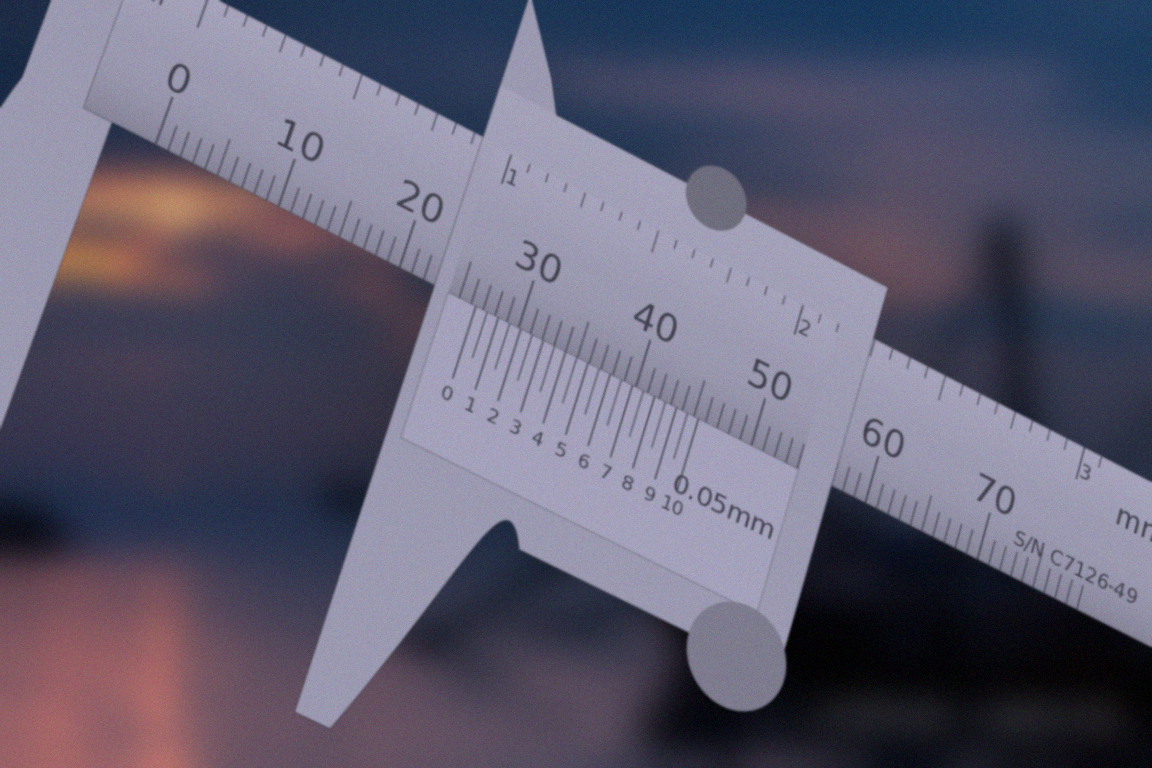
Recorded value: **26.4** mm
